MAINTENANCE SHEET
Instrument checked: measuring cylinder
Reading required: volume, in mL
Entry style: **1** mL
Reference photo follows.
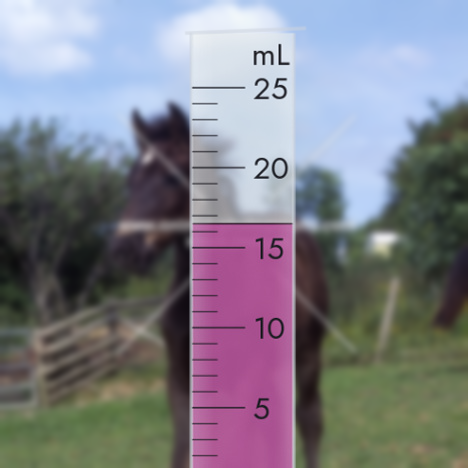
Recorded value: **16.5** mL
